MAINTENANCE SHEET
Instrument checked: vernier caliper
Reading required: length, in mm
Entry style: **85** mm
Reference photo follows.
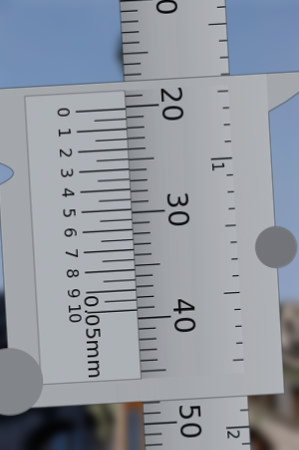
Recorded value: **20.2** mm
